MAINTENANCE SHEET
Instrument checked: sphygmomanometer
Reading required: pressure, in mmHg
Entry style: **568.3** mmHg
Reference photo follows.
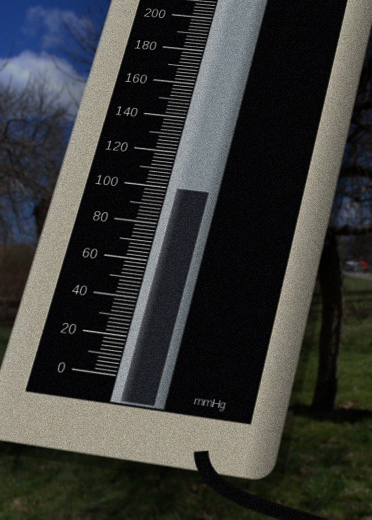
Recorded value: **100** mmHg
